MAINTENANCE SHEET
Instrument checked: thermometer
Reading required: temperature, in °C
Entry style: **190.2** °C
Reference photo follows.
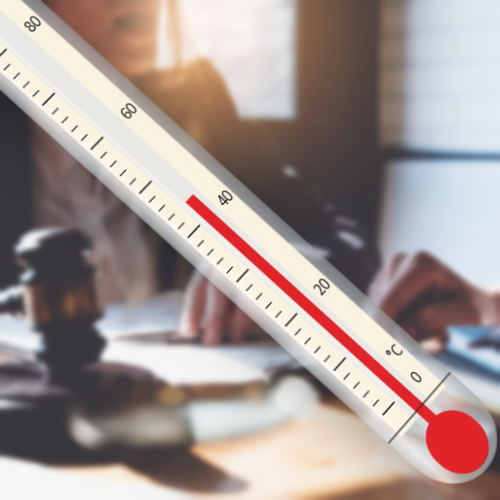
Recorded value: **44** °C
